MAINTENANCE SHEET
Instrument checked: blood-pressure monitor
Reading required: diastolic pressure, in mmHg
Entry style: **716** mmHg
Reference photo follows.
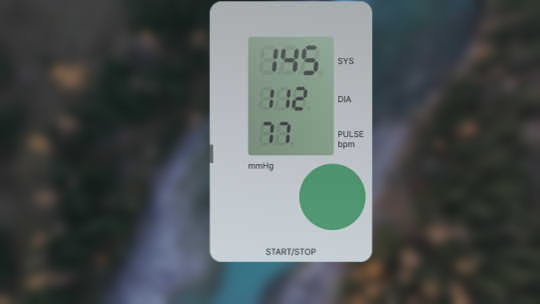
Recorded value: **112** mmHg
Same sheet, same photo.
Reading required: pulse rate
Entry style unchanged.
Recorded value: **77** bpm
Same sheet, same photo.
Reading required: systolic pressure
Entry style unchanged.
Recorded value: **145** mmHg
